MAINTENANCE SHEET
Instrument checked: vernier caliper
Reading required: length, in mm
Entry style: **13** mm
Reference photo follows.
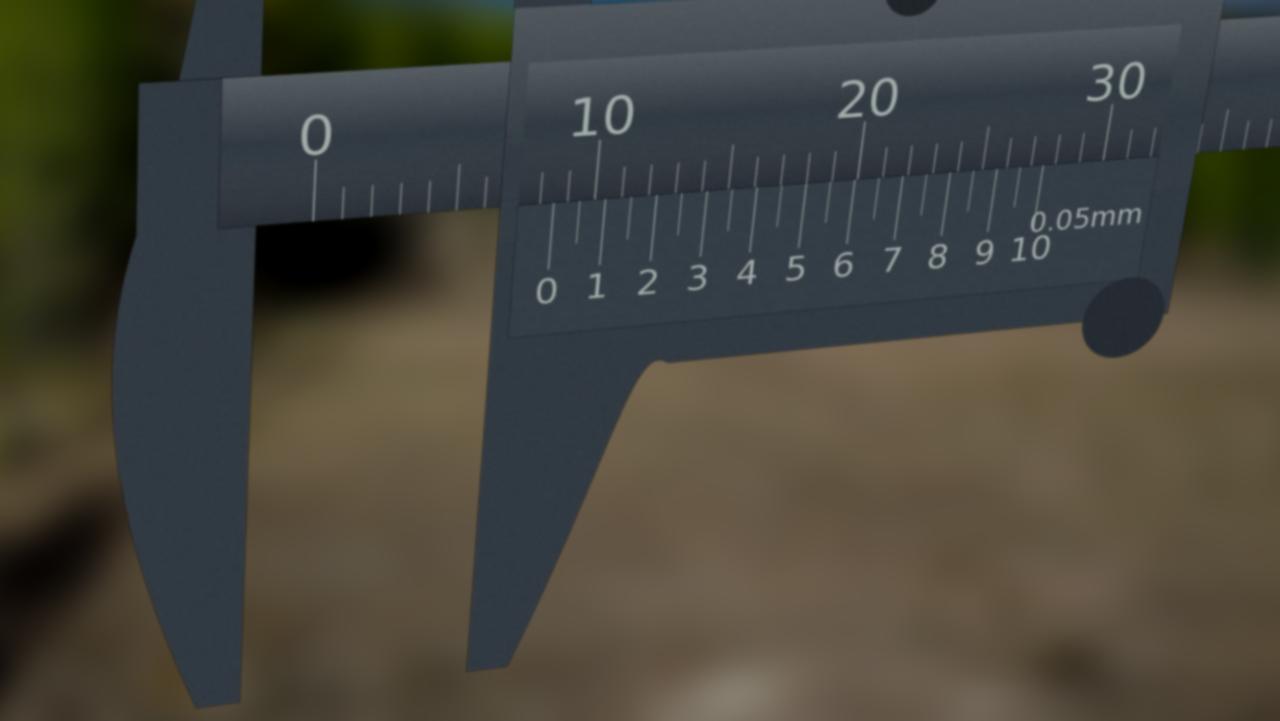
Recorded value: **8.5** mm
